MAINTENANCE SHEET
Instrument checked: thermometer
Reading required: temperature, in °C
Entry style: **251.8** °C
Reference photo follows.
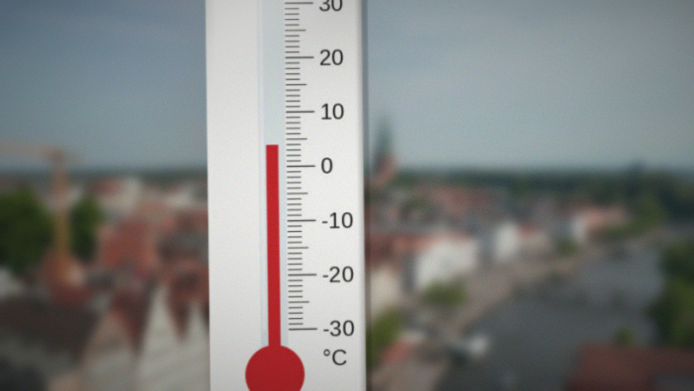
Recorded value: **4** °C
